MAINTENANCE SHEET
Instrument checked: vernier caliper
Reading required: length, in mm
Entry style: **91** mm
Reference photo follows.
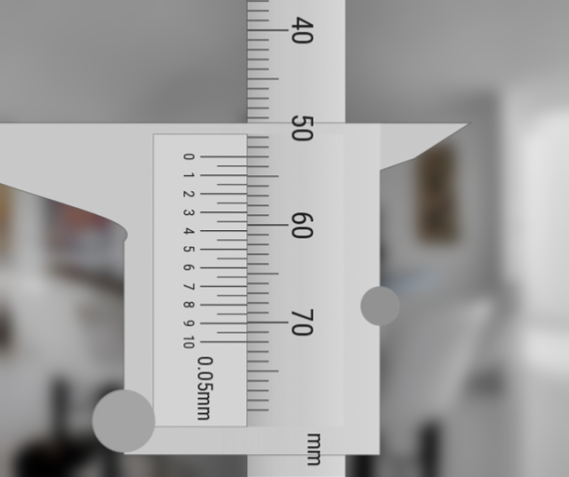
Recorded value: **53.0** mm
